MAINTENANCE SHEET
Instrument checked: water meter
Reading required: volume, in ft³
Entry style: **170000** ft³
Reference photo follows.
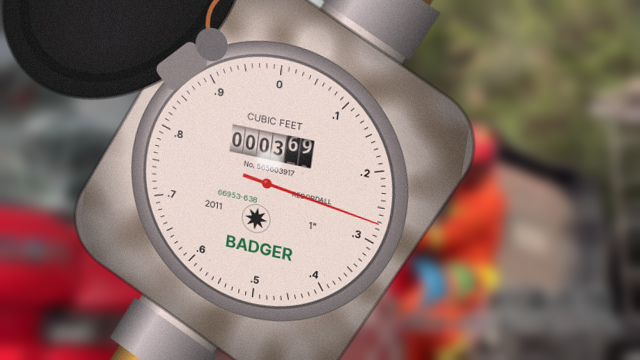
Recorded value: **369.27** ft³
